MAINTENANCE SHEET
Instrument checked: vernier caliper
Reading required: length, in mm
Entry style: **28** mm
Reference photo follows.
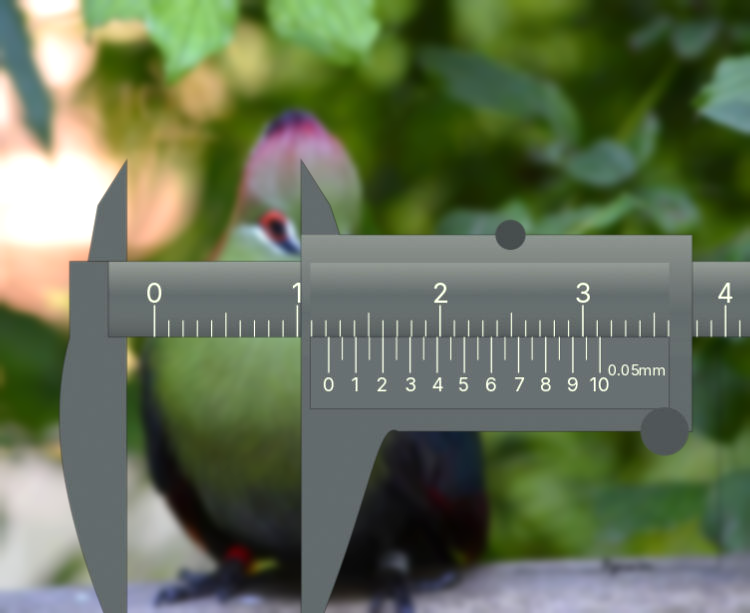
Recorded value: **12.2** mm
